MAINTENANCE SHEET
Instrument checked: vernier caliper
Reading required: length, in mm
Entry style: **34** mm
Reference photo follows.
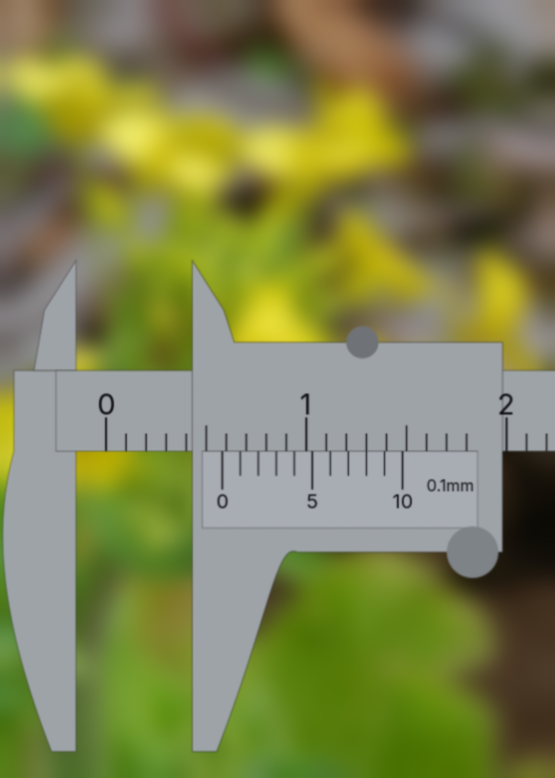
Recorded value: **5.8** mm
